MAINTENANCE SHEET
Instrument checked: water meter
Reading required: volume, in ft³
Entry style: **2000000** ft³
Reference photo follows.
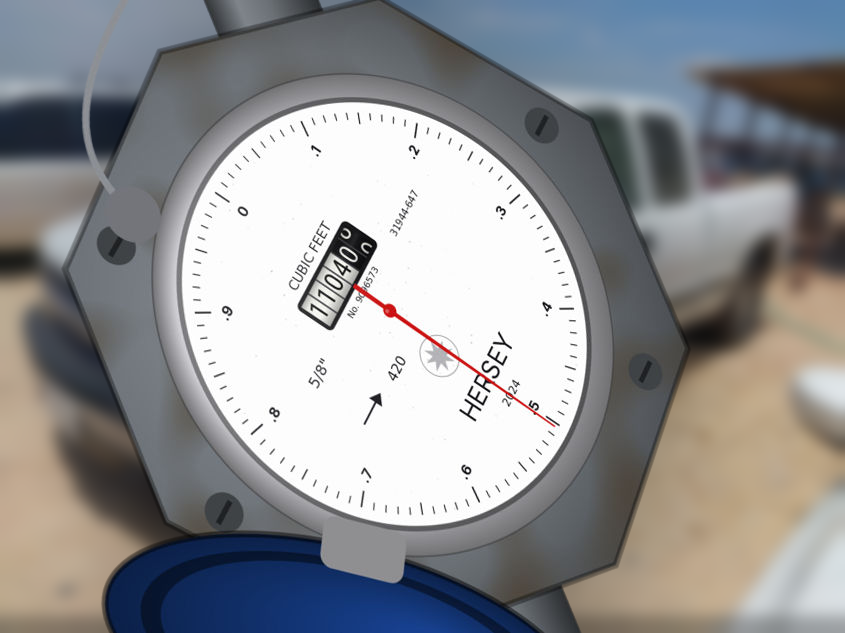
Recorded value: **110408.50** ft³
